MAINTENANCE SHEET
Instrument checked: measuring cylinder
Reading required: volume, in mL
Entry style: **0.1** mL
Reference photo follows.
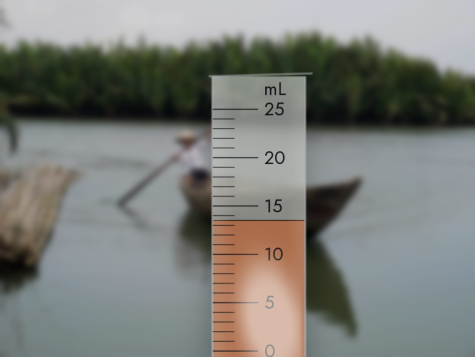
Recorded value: **13.5** mL
